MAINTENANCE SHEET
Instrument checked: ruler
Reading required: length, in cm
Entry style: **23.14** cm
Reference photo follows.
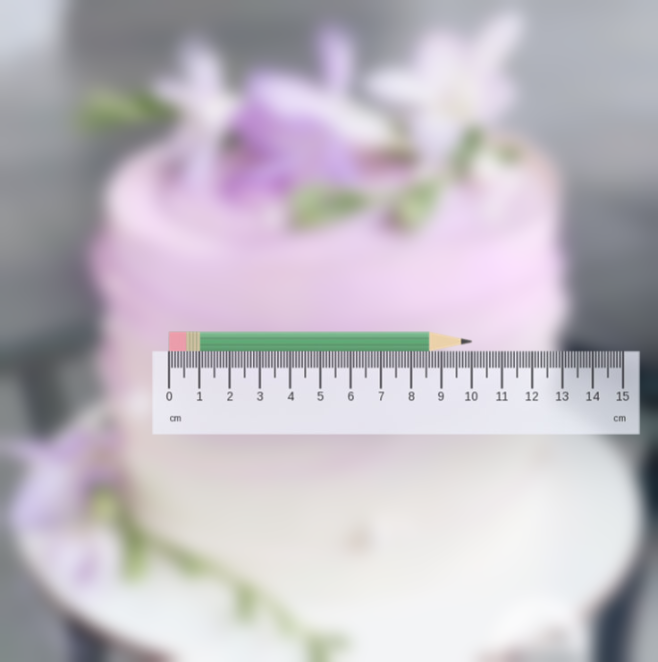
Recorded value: **10** cm
